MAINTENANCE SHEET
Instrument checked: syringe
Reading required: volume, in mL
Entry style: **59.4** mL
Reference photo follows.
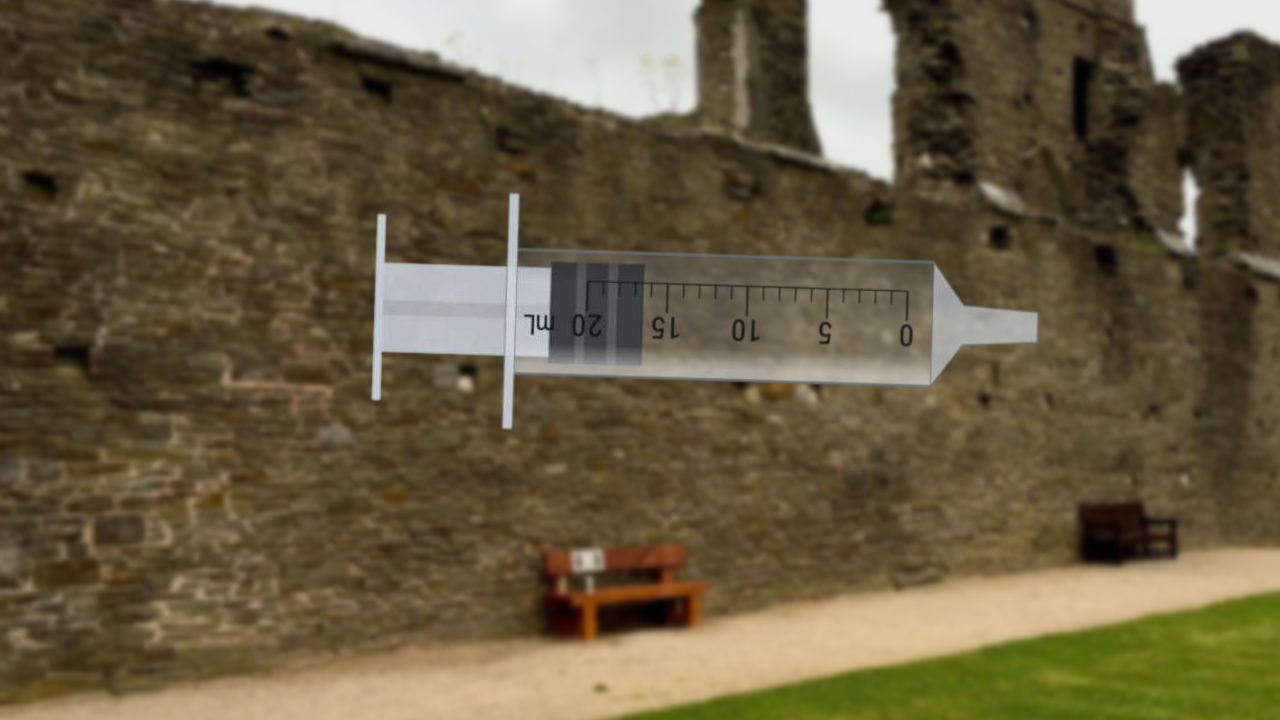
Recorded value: **16.5** mL
